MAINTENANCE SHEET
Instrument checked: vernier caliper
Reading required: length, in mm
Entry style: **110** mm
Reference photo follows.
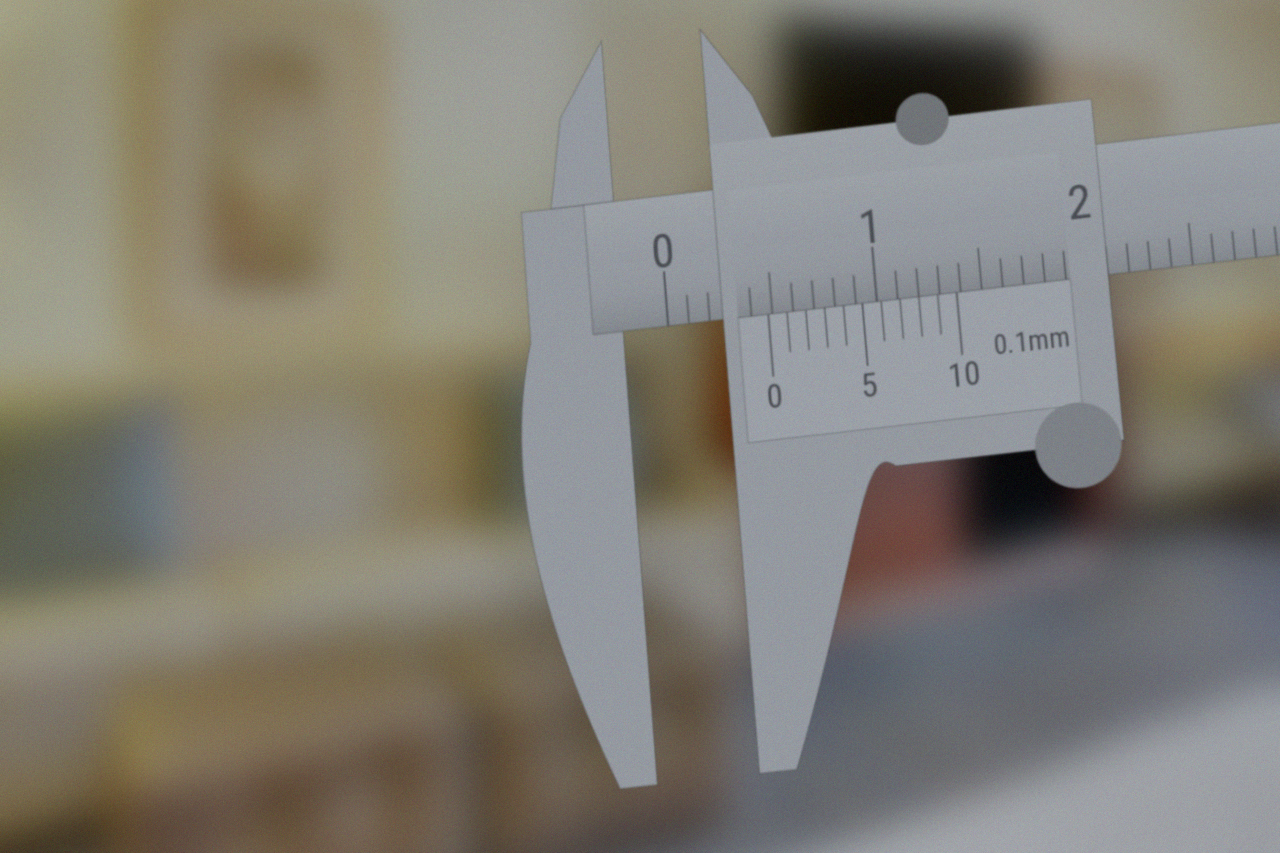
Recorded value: **4.8** mm
